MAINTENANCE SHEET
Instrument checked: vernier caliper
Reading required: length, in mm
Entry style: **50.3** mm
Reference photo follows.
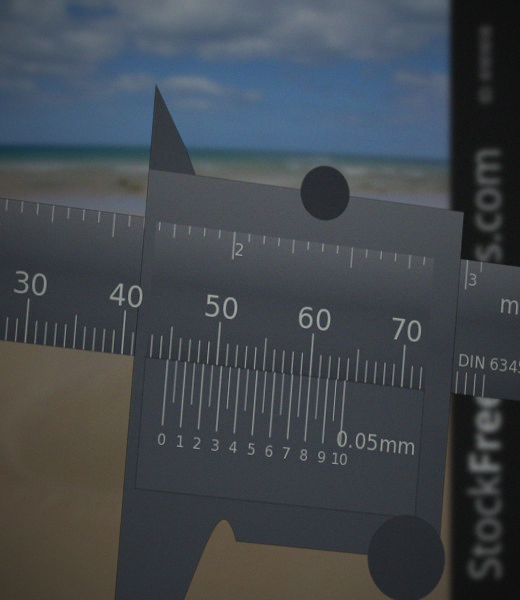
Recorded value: **44.8** mm
